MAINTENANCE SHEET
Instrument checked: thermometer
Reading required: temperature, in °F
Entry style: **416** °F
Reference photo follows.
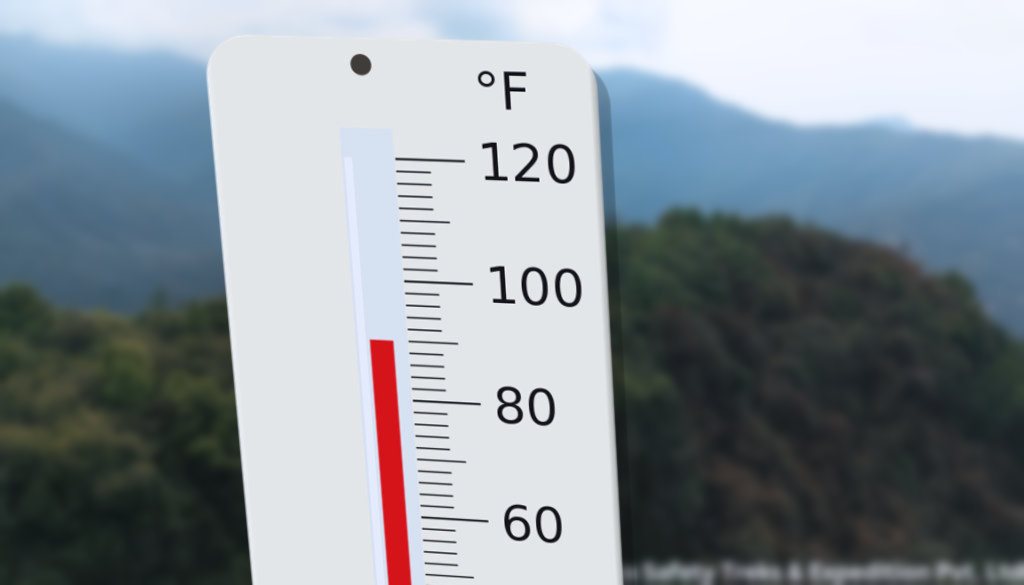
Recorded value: **90** °F
